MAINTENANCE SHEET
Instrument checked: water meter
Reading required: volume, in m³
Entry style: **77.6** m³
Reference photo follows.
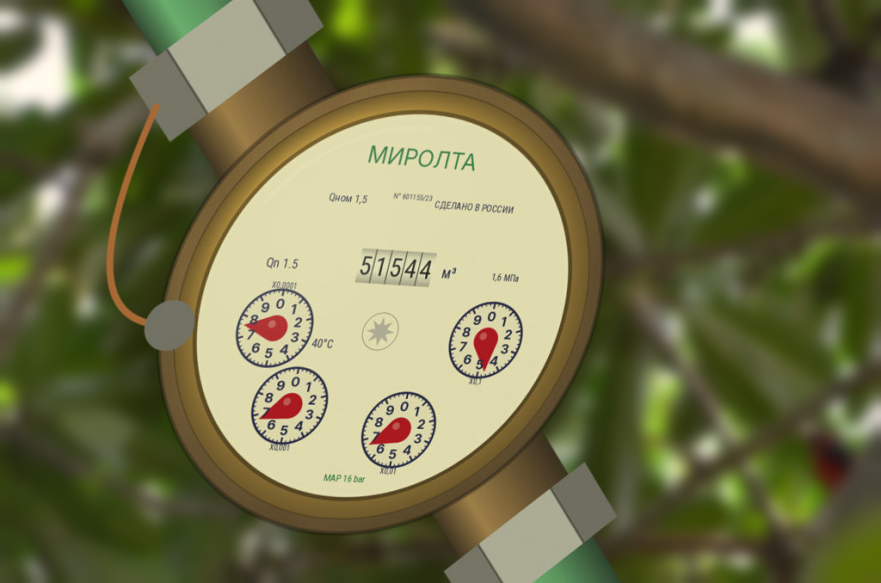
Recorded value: **51544.4667** m³
